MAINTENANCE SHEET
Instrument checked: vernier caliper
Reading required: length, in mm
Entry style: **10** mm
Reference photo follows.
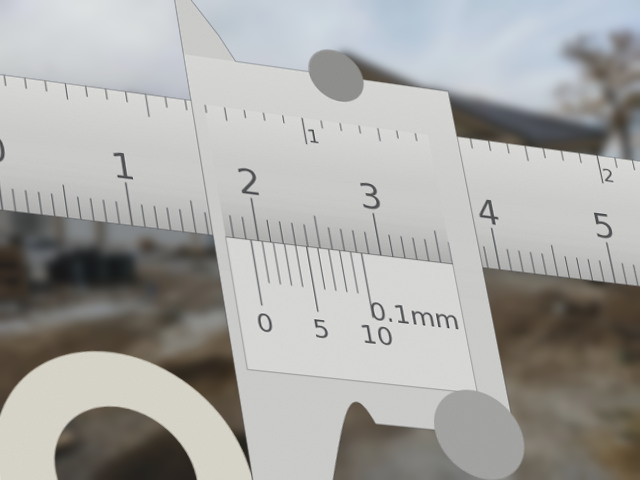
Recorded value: **19.4** mm
